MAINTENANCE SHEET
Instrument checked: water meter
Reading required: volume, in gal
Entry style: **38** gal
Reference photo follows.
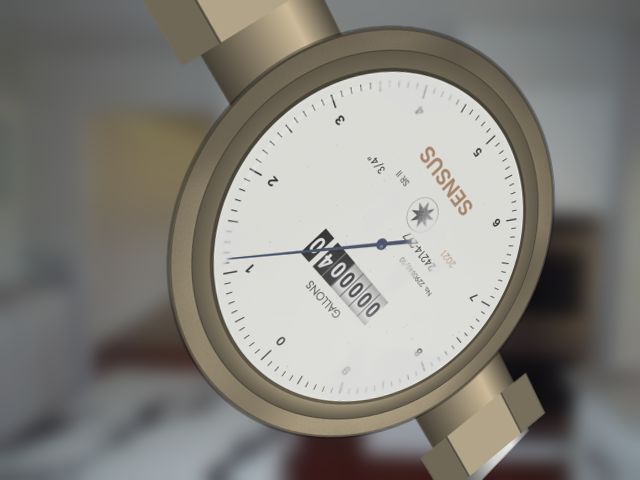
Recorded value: **41.1** gal
